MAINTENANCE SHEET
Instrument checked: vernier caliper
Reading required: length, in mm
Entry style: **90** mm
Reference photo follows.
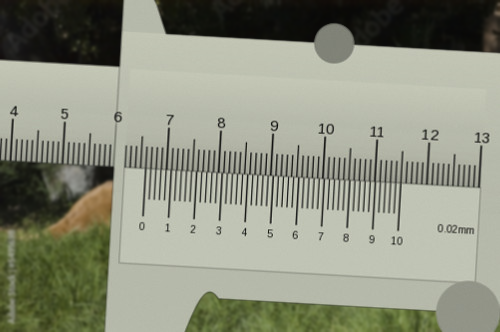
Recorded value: **66.0** mm
